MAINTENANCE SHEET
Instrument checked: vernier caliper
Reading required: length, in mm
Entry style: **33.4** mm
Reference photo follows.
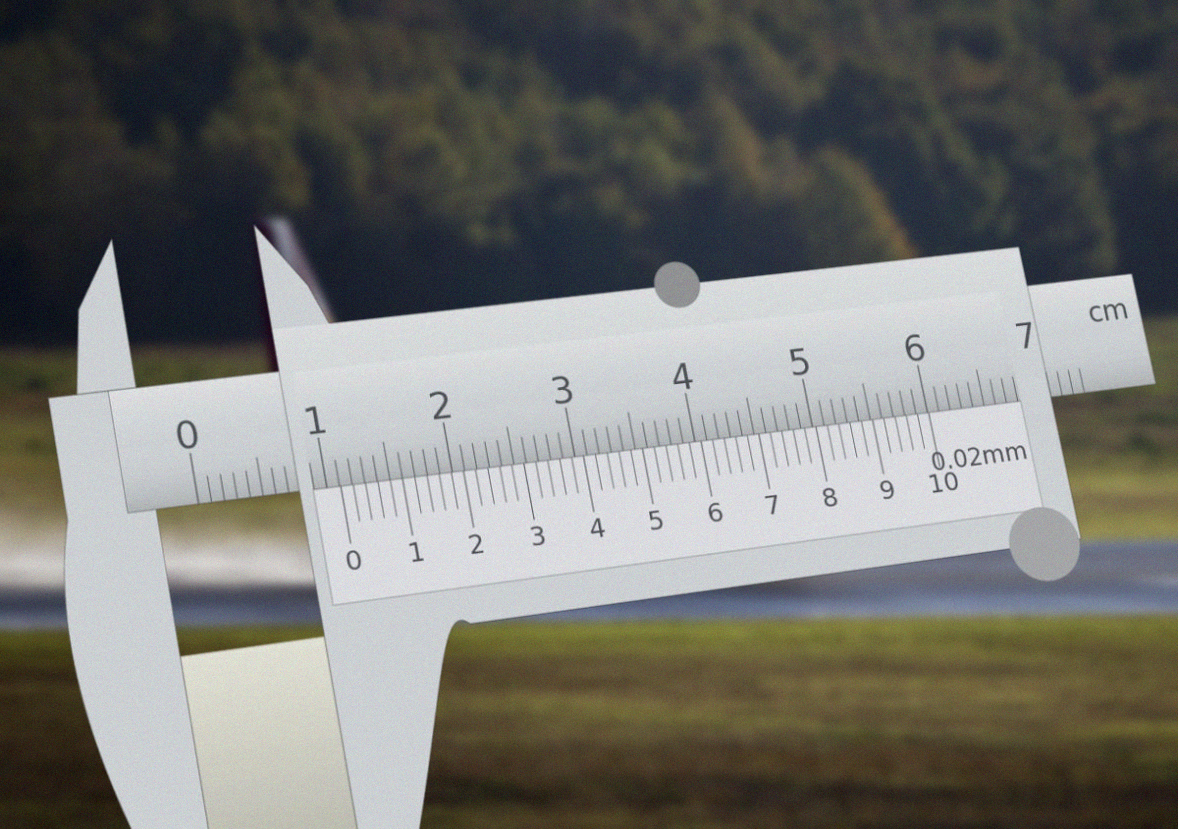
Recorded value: **11.1** mm
